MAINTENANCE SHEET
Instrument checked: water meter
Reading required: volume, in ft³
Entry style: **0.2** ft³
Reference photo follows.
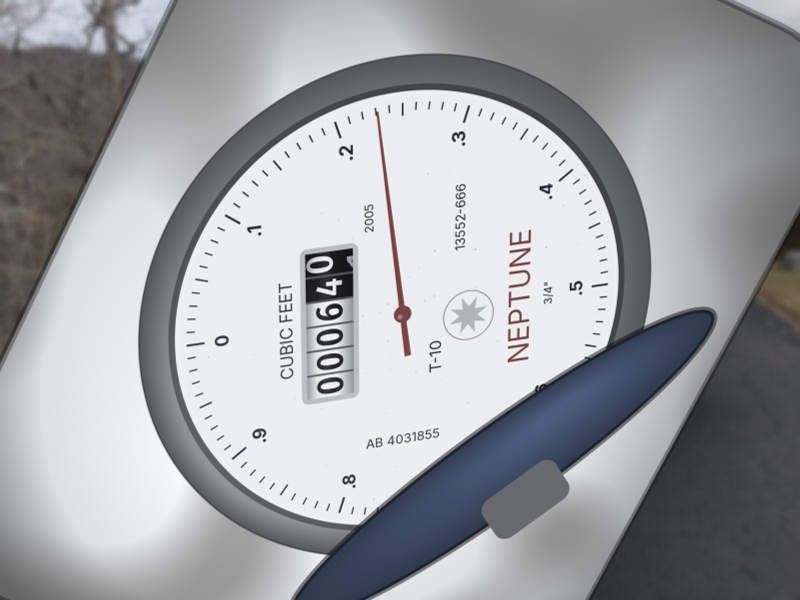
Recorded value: **640.23** ft³
